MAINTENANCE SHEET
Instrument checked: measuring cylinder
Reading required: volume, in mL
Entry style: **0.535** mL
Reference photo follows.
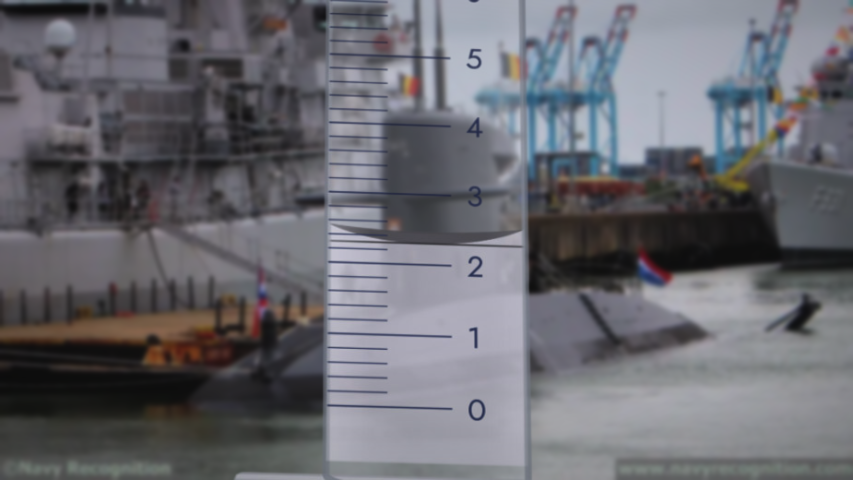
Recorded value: **2.3** mL
